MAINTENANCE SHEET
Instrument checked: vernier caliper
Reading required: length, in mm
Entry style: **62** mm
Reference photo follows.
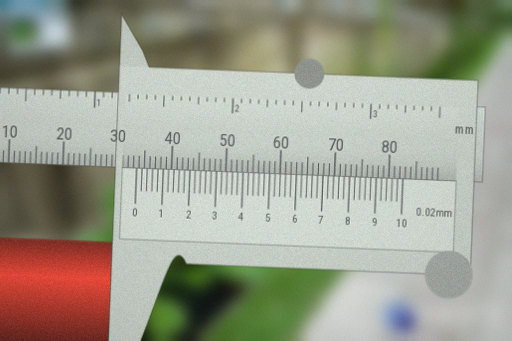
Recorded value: **33.6** mm
